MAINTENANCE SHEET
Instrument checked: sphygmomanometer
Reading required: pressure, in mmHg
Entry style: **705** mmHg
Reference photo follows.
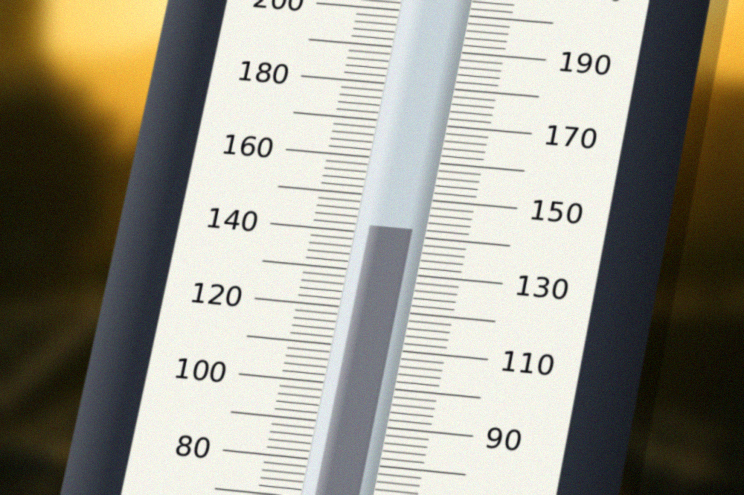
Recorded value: **142** mmHg
